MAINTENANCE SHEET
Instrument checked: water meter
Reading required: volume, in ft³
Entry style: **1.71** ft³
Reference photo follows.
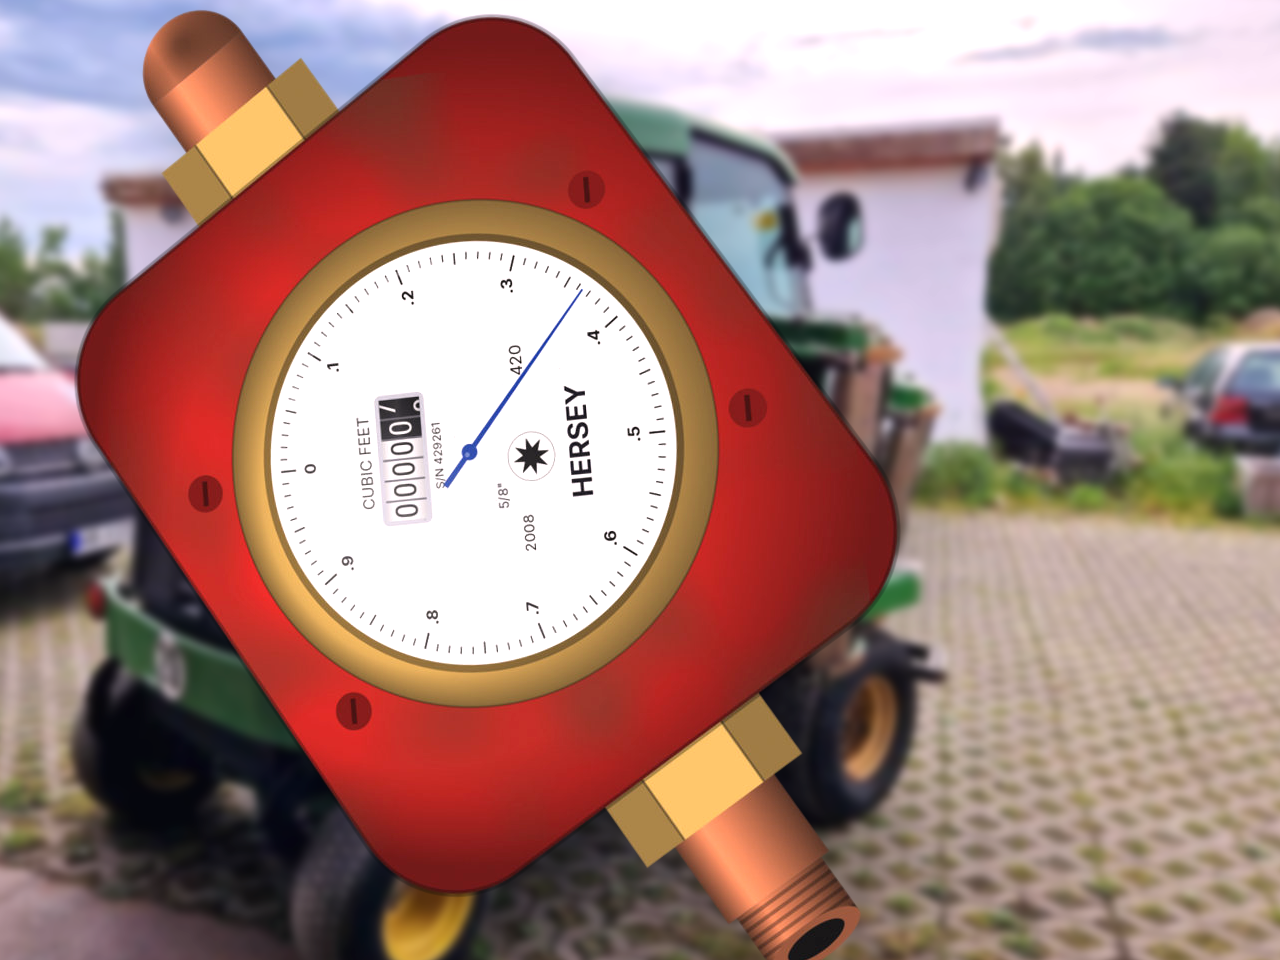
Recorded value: **7.36** ft³
